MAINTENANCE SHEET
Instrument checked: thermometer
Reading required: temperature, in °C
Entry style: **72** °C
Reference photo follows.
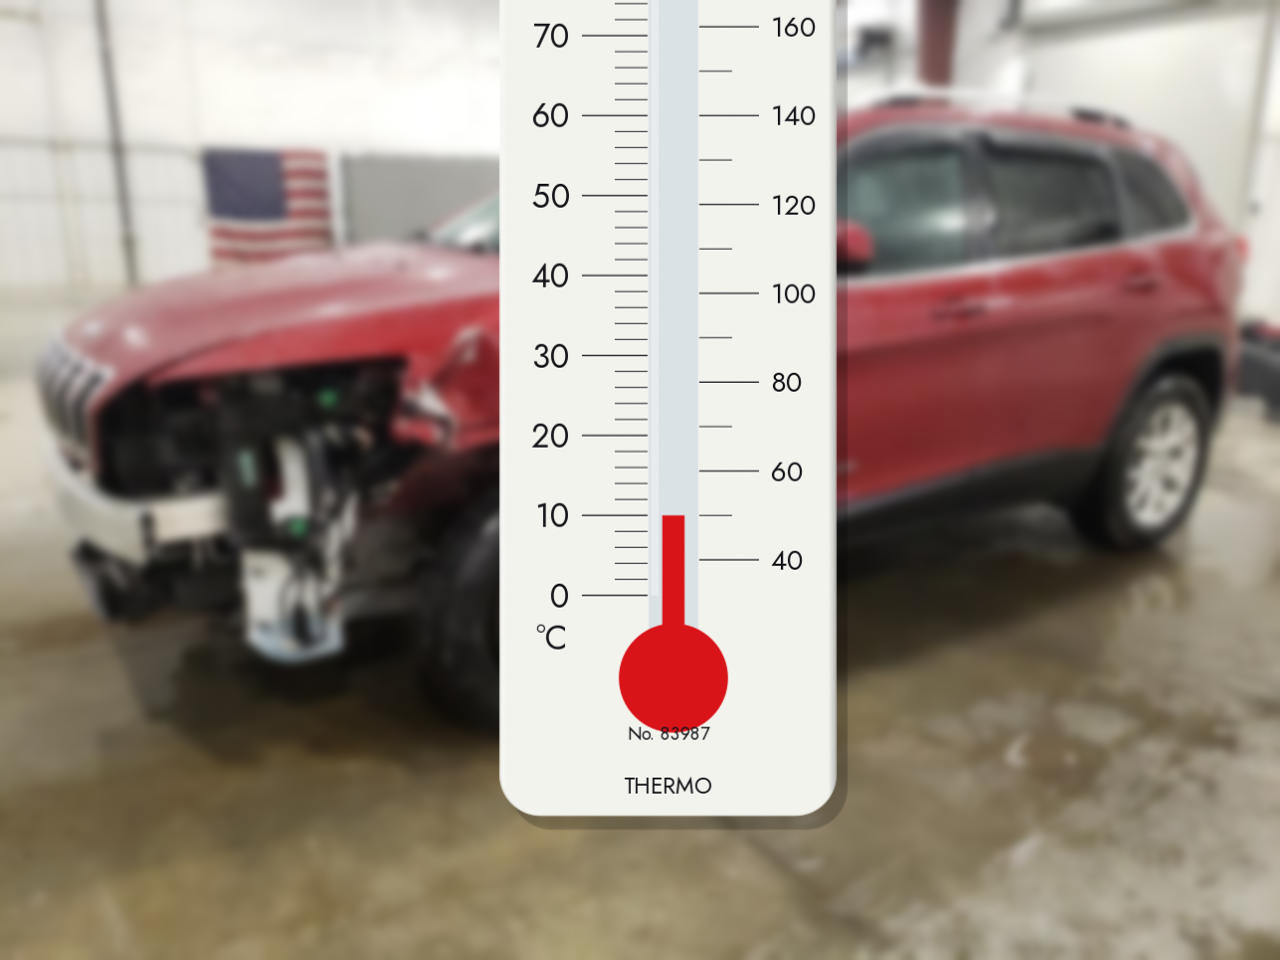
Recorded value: **10** °C
